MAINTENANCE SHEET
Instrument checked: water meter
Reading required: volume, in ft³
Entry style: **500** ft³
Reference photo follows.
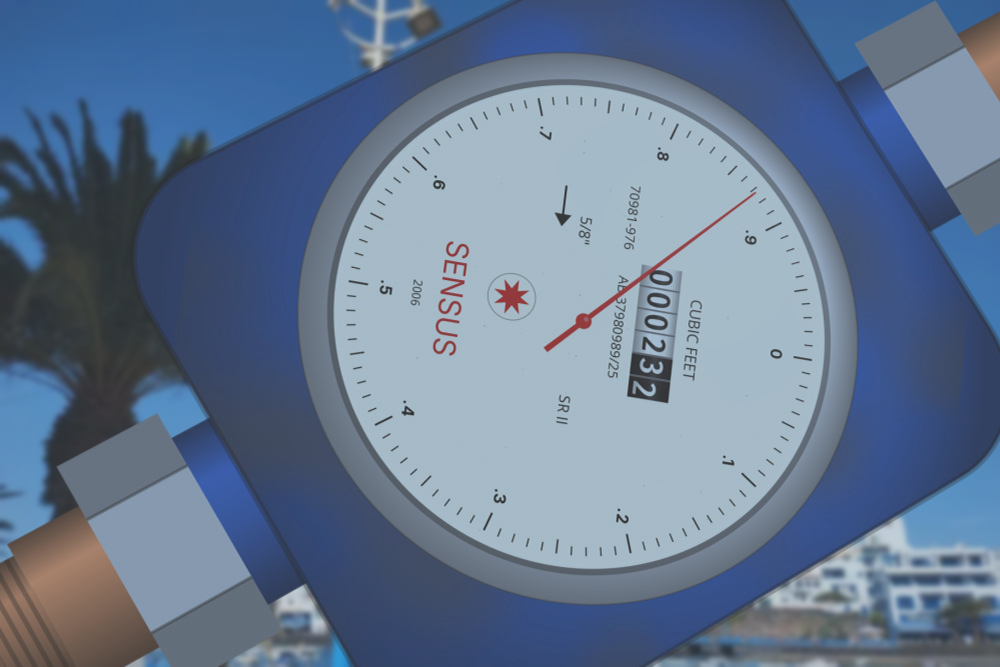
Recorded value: **231.87** ft³
